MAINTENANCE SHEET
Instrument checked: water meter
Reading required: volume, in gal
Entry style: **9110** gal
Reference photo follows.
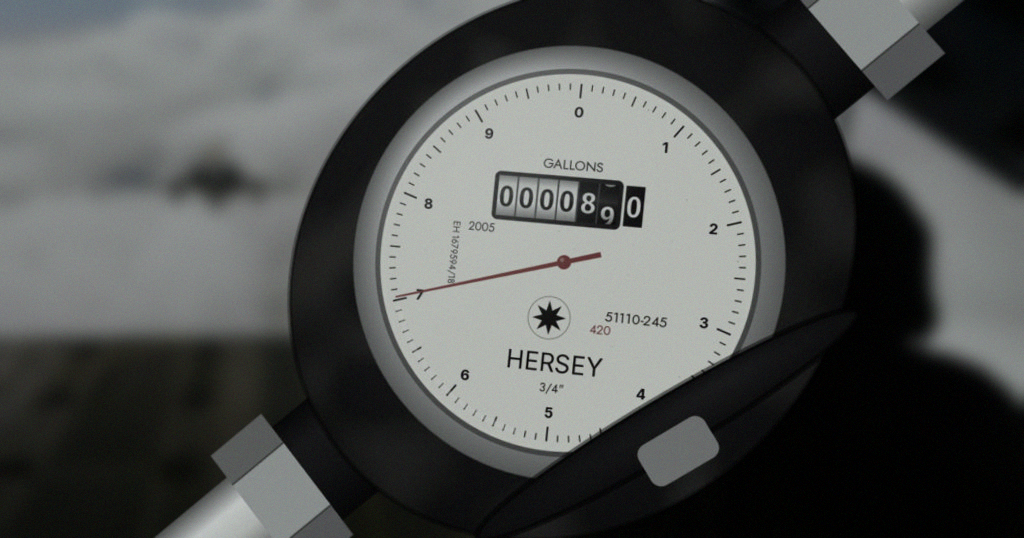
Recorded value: **887.0** gal
